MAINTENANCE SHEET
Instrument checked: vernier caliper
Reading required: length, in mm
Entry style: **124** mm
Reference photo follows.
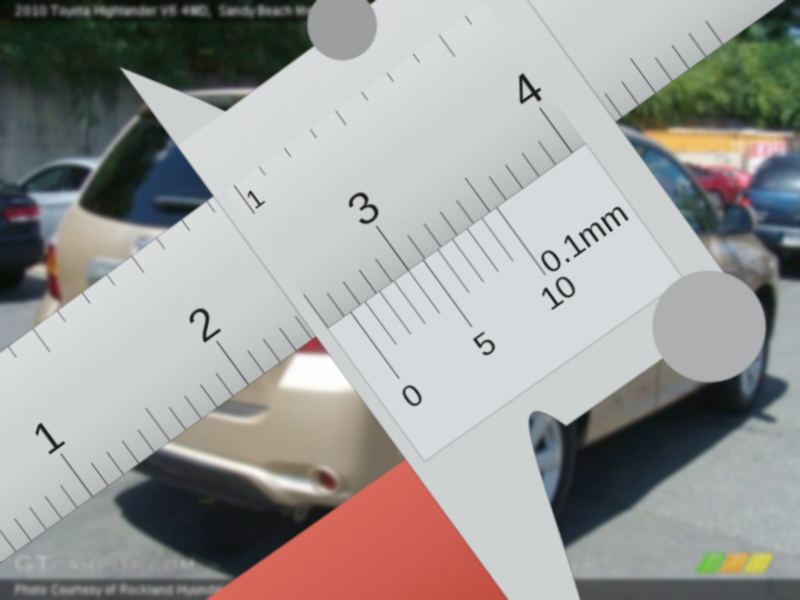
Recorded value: **26.4** mm
